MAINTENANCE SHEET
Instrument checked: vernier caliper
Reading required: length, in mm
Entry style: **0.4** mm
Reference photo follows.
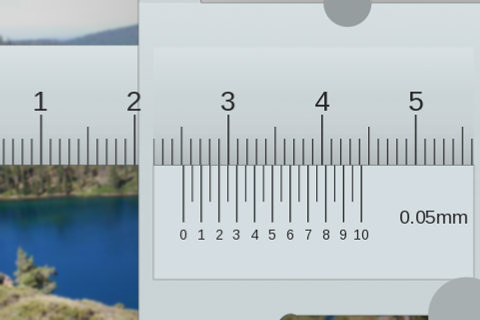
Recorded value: **25.2** mm
